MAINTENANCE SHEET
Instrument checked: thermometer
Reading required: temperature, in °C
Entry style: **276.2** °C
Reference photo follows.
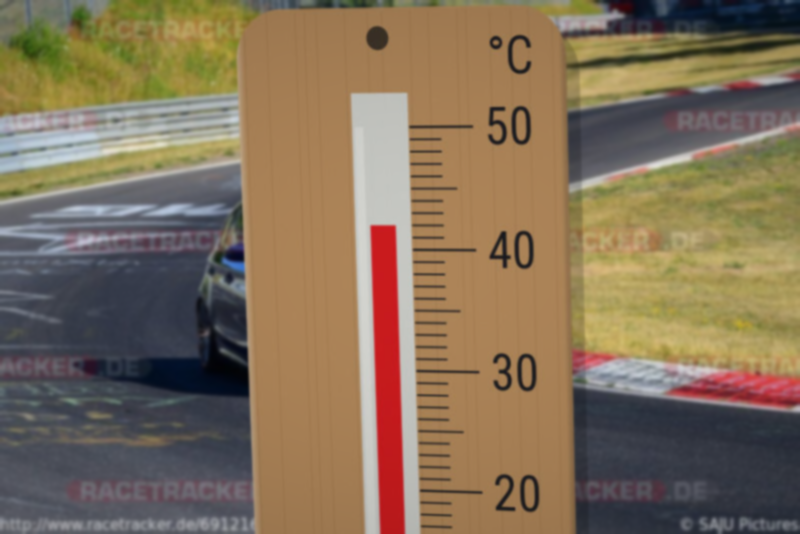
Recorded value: **42** °C
